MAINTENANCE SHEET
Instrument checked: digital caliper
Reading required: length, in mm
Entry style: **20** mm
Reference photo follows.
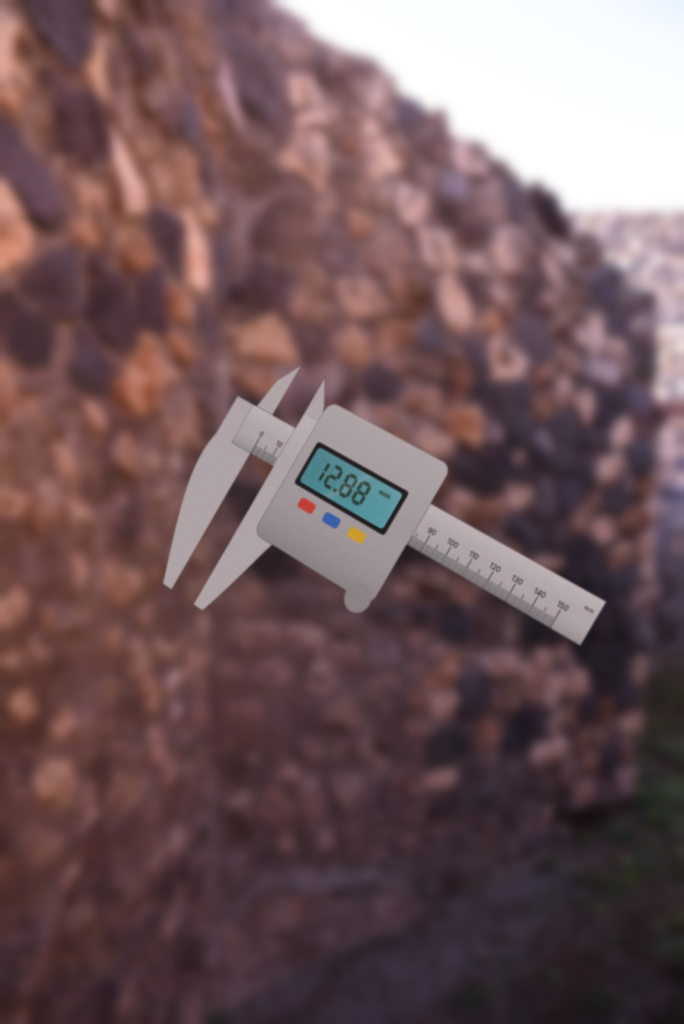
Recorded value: **12.88** mm
